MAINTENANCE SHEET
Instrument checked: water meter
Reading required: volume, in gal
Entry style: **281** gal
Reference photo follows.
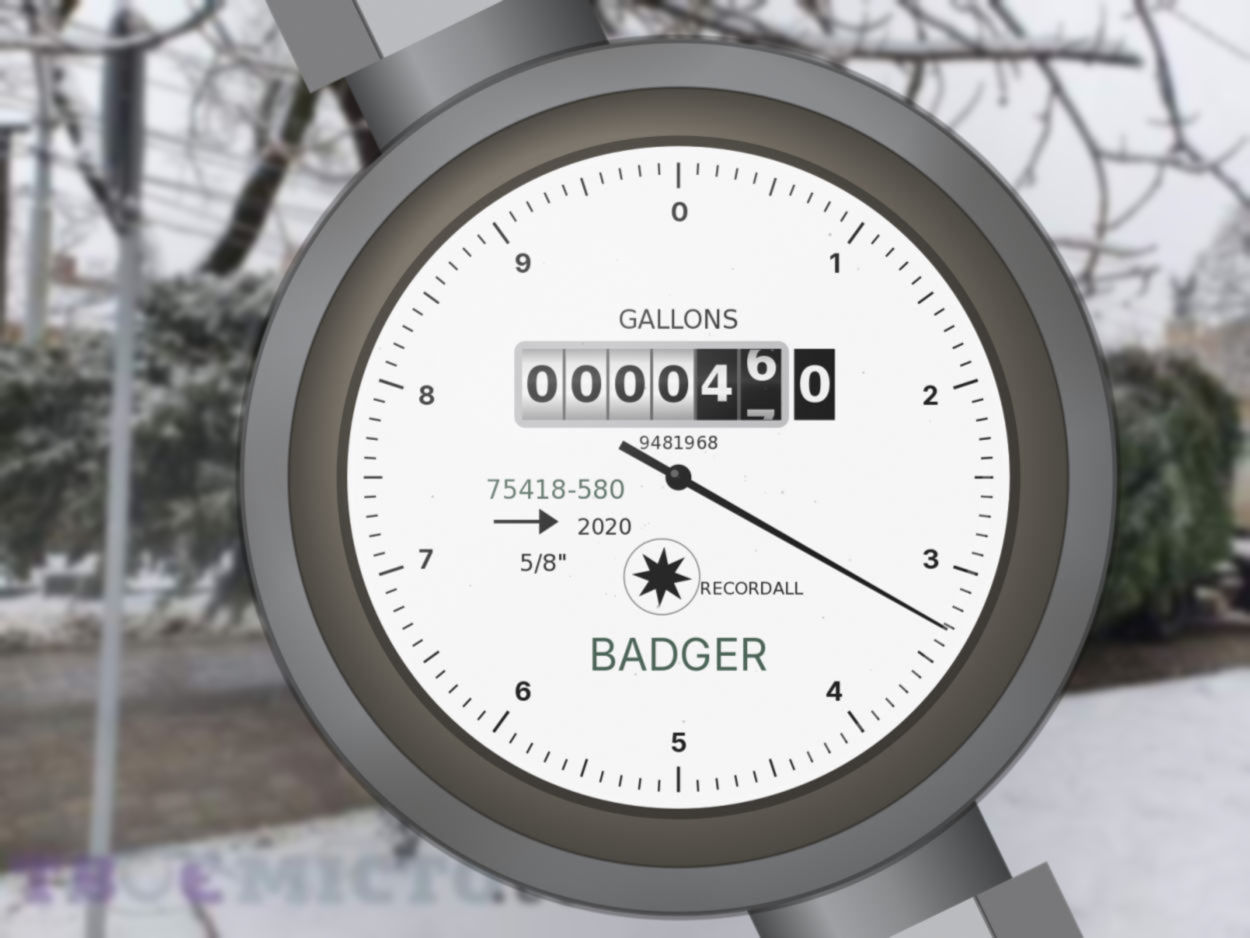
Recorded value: **463.3** gal
